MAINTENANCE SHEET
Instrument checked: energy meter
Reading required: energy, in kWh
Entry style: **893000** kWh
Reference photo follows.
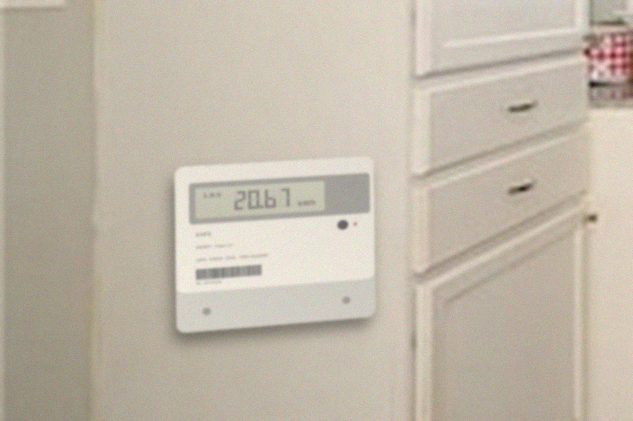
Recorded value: **20.67** kWh
